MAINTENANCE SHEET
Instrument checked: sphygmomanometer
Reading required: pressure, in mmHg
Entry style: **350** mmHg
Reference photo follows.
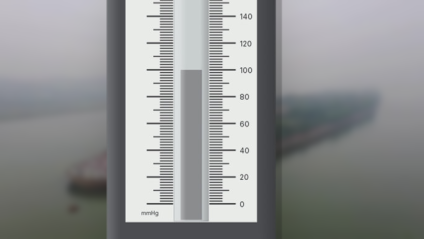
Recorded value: **100** mmHg
